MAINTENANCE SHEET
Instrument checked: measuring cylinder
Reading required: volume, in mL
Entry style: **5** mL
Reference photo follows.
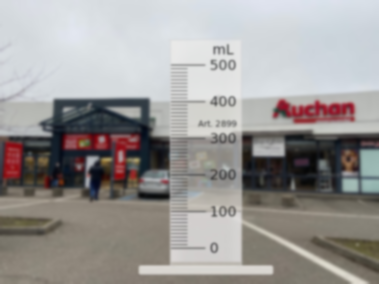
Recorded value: **100** mL
